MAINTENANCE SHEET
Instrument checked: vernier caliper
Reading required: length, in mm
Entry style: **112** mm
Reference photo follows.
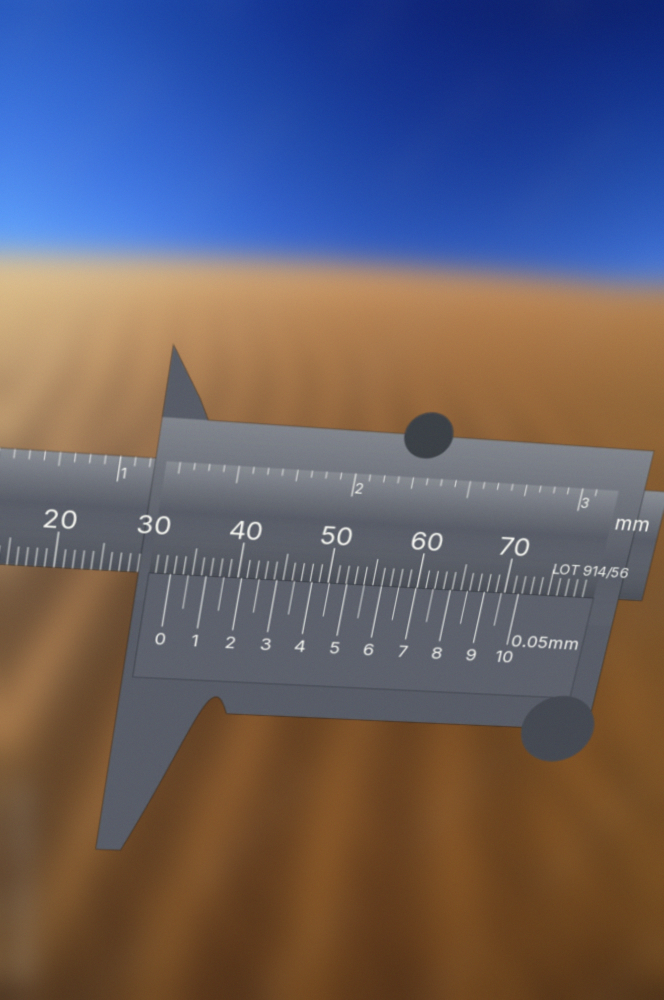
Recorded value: **32.6** mm
